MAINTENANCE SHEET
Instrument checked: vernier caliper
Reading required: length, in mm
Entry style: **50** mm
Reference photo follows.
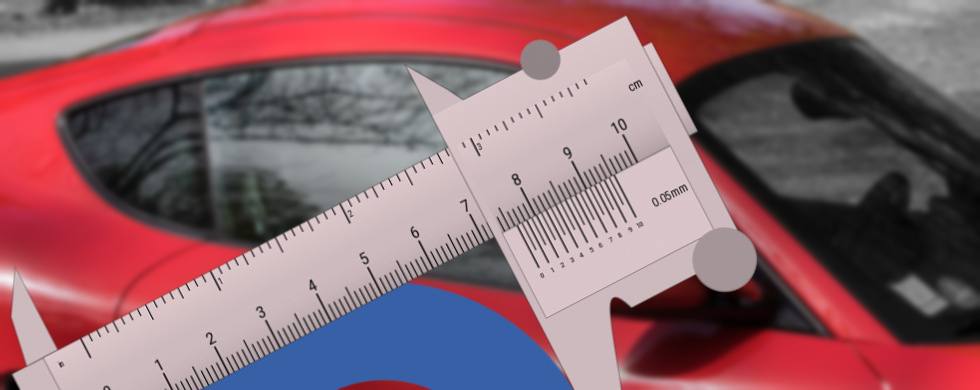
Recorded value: **76.4** mm
